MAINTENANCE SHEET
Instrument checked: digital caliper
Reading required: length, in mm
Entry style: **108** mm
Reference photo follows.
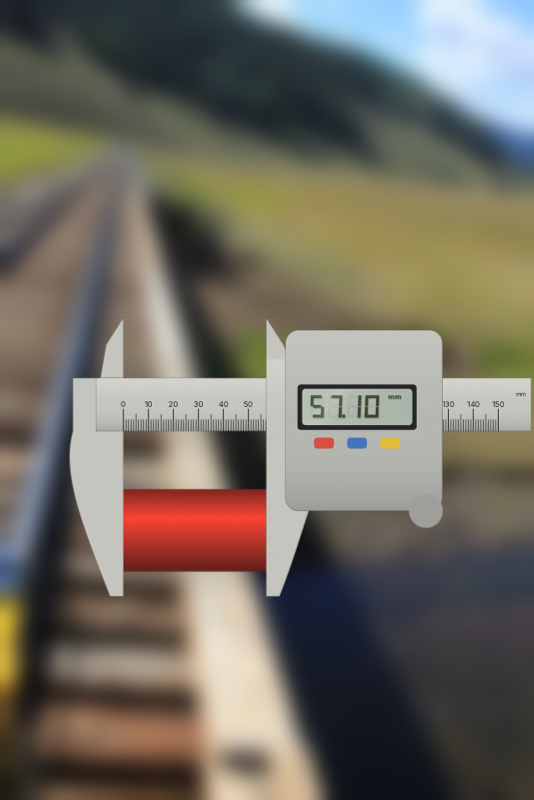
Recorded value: **57.10** mm
